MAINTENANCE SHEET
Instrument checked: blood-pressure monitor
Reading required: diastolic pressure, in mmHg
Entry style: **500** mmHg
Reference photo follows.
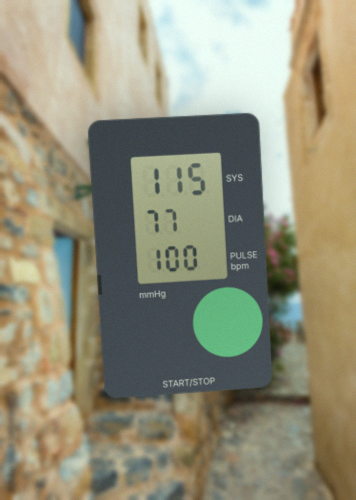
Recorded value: **77** mmHg
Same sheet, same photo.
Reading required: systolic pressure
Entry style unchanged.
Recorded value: **115** mmHg
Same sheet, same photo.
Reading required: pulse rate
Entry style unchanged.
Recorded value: **100** bpm
